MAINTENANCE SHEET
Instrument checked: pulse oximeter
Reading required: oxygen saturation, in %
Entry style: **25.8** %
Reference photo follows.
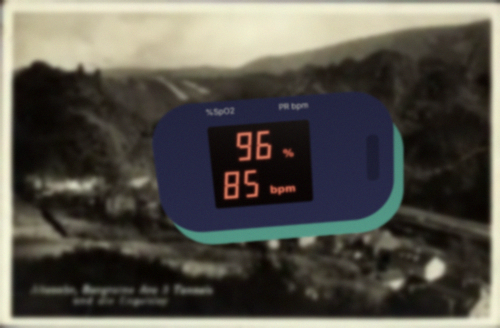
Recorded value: **96** %
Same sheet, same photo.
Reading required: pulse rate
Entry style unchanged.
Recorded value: **85** bpm
